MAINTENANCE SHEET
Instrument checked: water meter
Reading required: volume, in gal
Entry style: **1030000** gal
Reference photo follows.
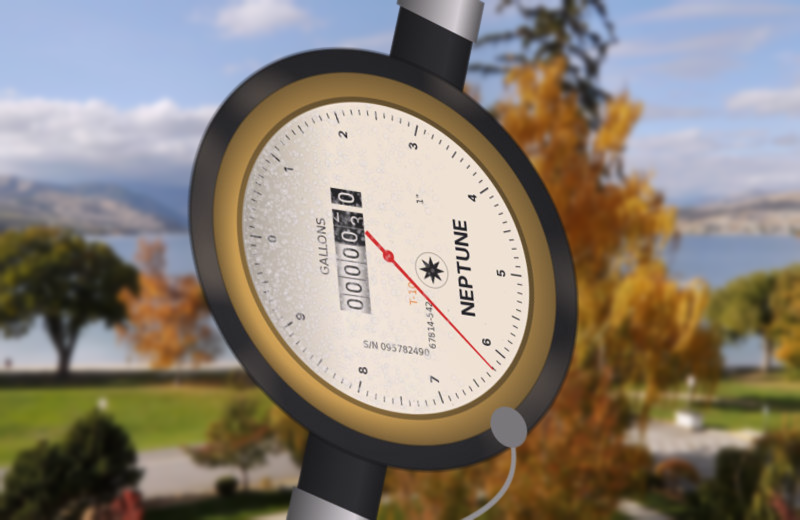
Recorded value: **26.2** gal
